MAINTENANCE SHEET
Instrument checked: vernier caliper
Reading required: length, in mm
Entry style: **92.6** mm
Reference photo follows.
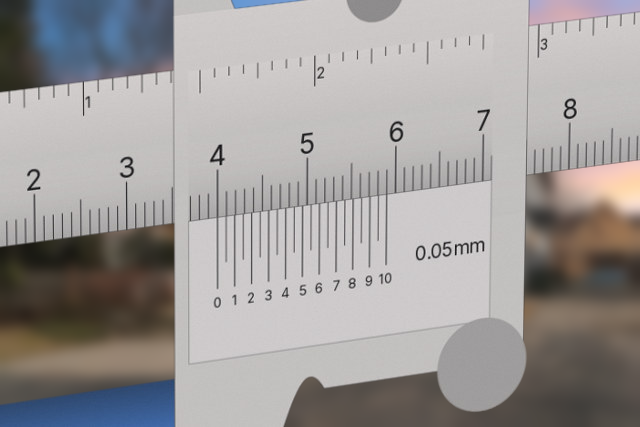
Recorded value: **40.0** mm
